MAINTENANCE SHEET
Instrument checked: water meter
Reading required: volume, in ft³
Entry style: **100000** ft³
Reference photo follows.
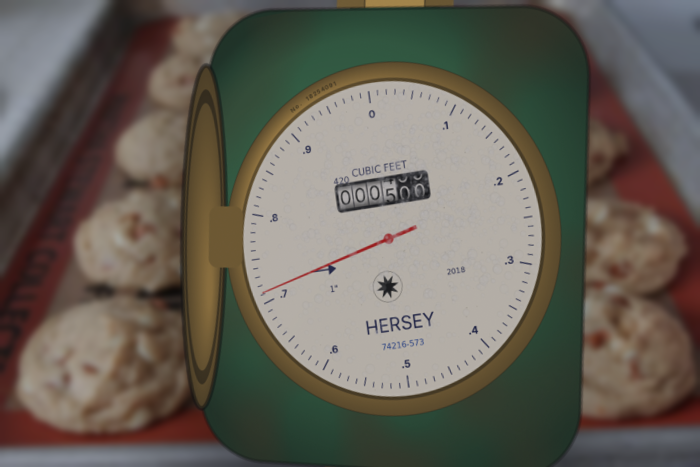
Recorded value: **499.71** ft³
